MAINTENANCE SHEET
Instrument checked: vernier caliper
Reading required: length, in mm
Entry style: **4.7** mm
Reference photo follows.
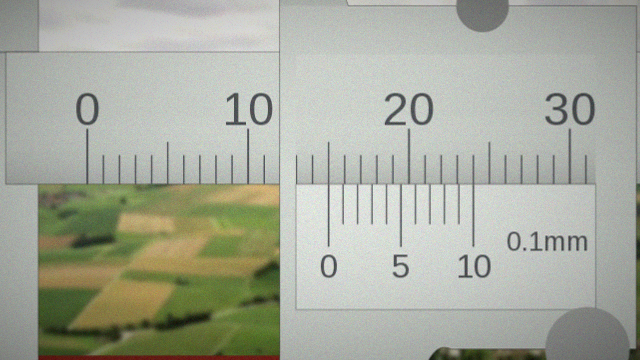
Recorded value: **15.0** mm
